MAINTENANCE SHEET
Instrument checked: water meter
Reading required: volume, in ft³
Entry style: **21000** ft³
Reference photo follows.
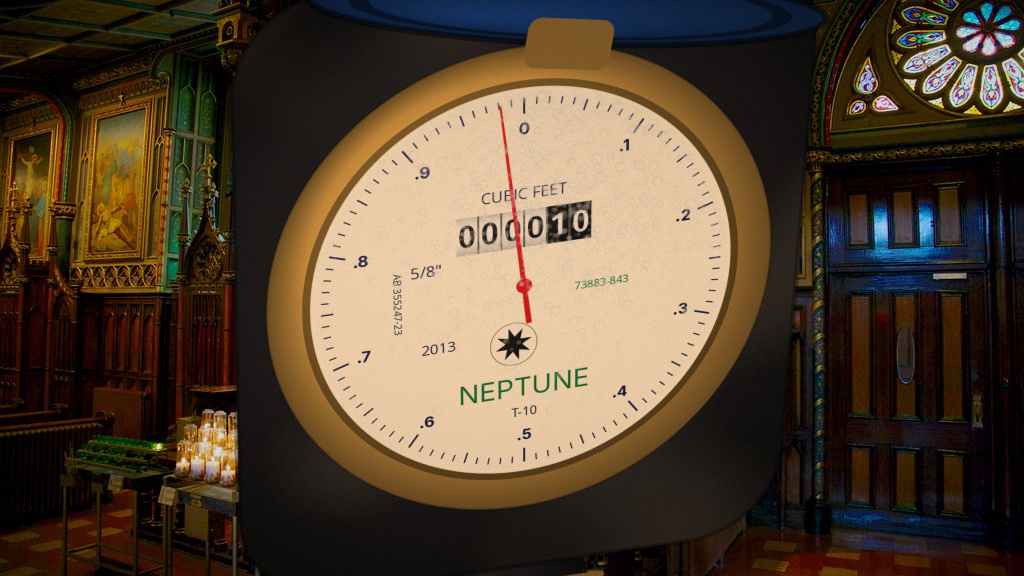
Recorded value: **9.98** ft³
